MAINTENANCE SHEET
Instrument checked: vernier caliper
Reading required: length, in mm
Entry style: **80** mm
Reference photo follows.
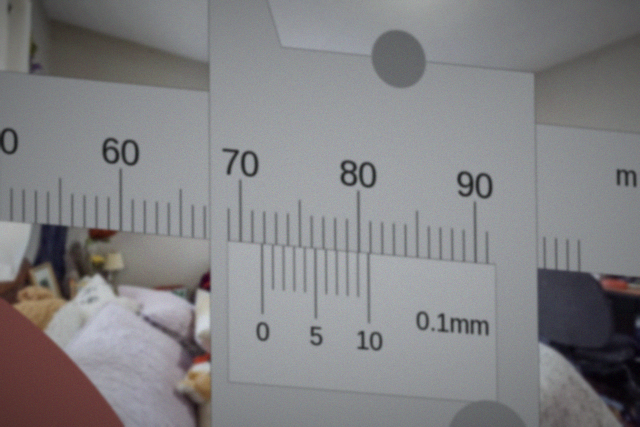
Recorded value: **71.8** mm
